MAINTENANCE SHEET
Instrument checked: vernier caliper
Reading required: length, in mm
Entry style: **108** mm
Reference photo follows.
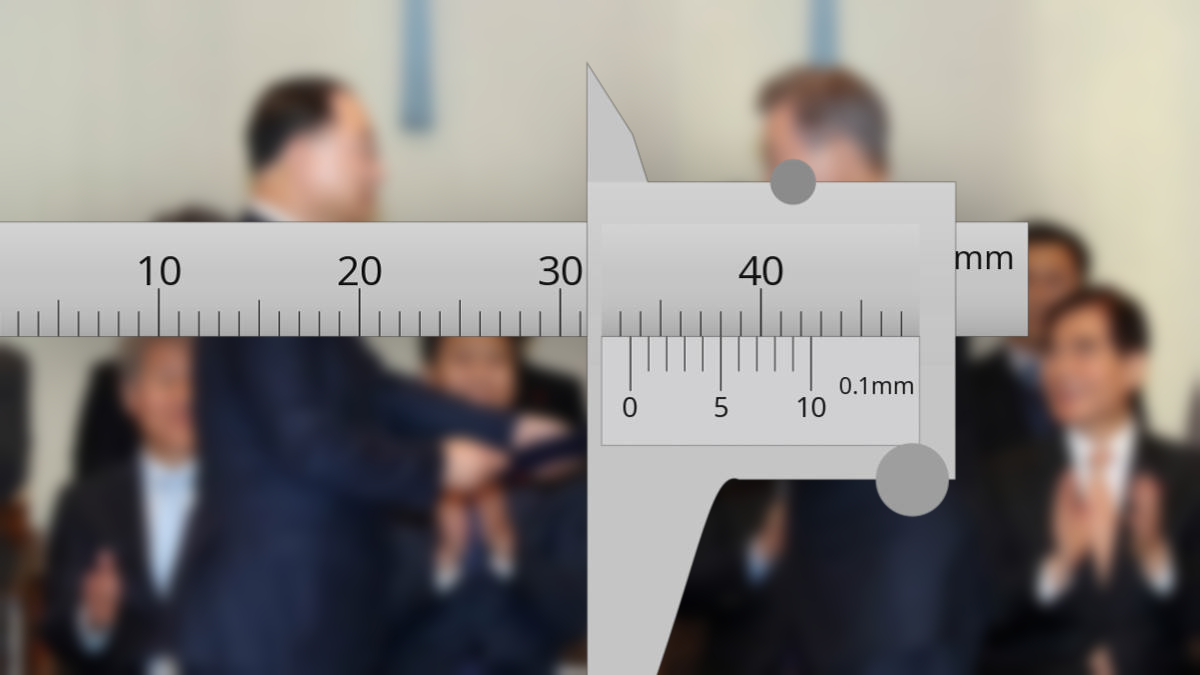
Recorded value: **33.5** mm
